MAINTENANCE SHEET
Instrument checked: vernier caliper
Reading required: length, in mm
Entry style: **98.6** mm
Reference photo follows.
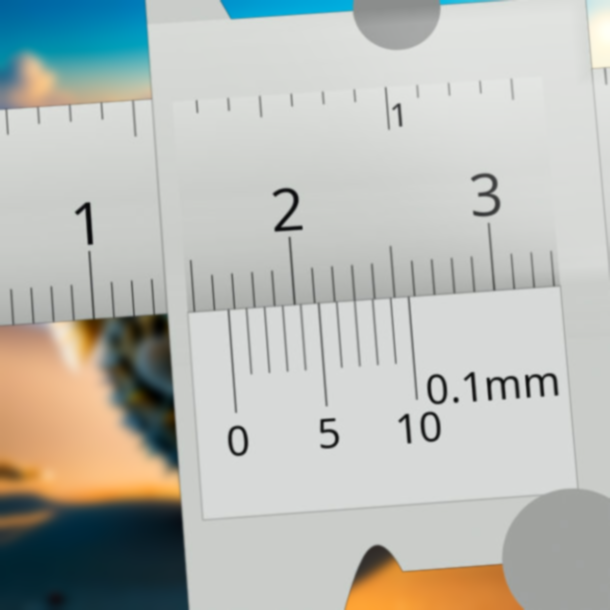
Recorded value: **16.7** mm
